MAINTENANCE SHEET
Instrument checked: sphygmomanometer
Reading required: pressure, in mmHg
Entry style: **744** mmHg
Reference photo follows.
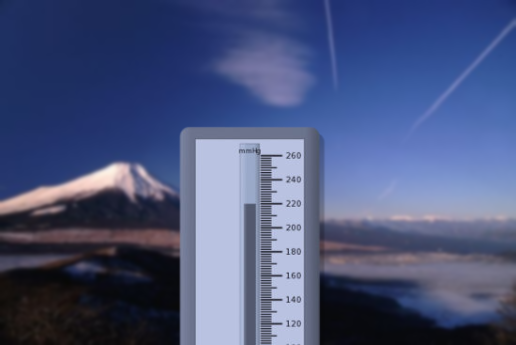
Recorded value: **220** mmHg
